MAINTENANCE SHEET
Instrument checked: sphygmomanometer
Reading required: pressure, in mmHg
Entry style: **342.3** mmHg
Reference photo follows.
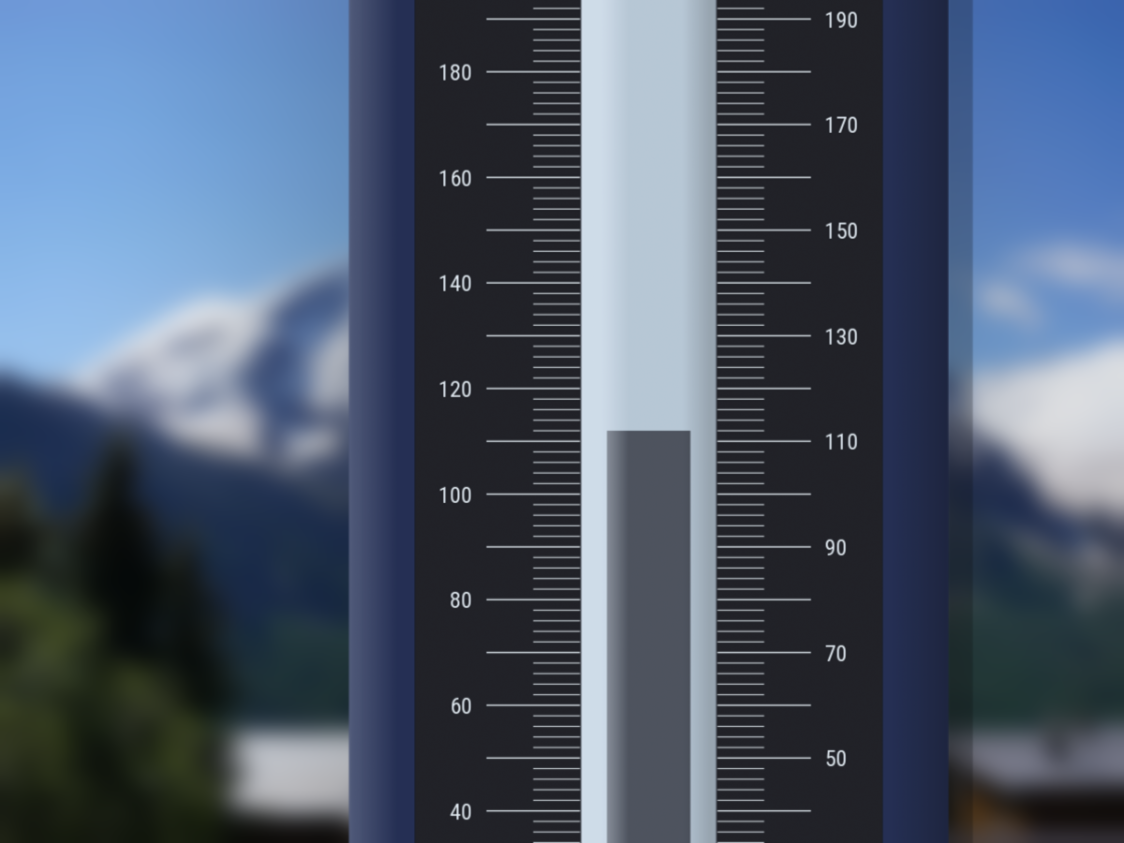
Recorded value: **112** mmHg
